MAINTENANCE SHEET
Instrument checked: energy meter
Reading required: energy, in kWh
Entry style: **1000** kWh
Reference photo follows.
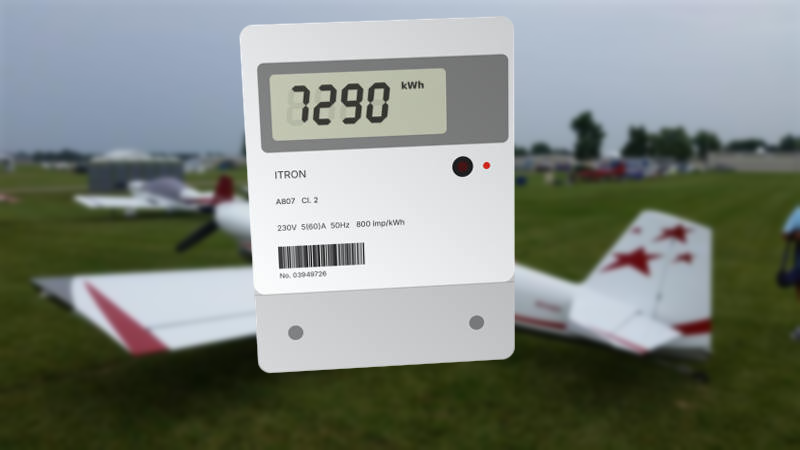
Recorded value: **7290** kWh
